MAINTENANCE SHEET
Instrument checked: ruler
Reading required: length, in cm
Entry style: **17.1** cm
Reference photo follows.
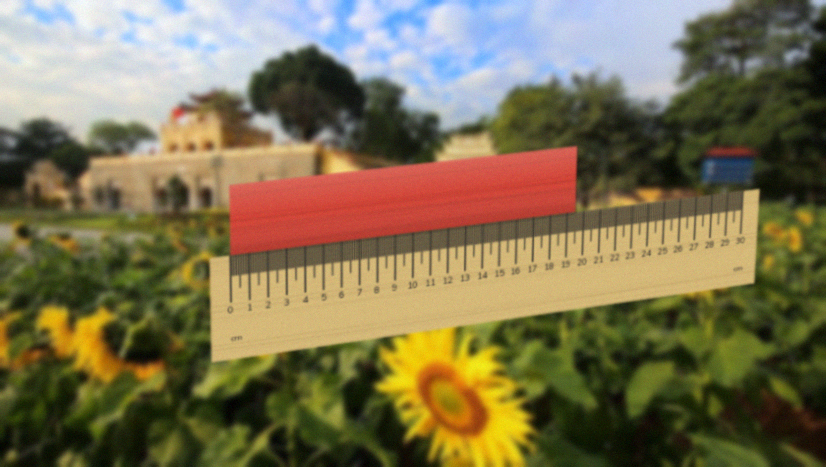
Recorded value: **19.5** cm
